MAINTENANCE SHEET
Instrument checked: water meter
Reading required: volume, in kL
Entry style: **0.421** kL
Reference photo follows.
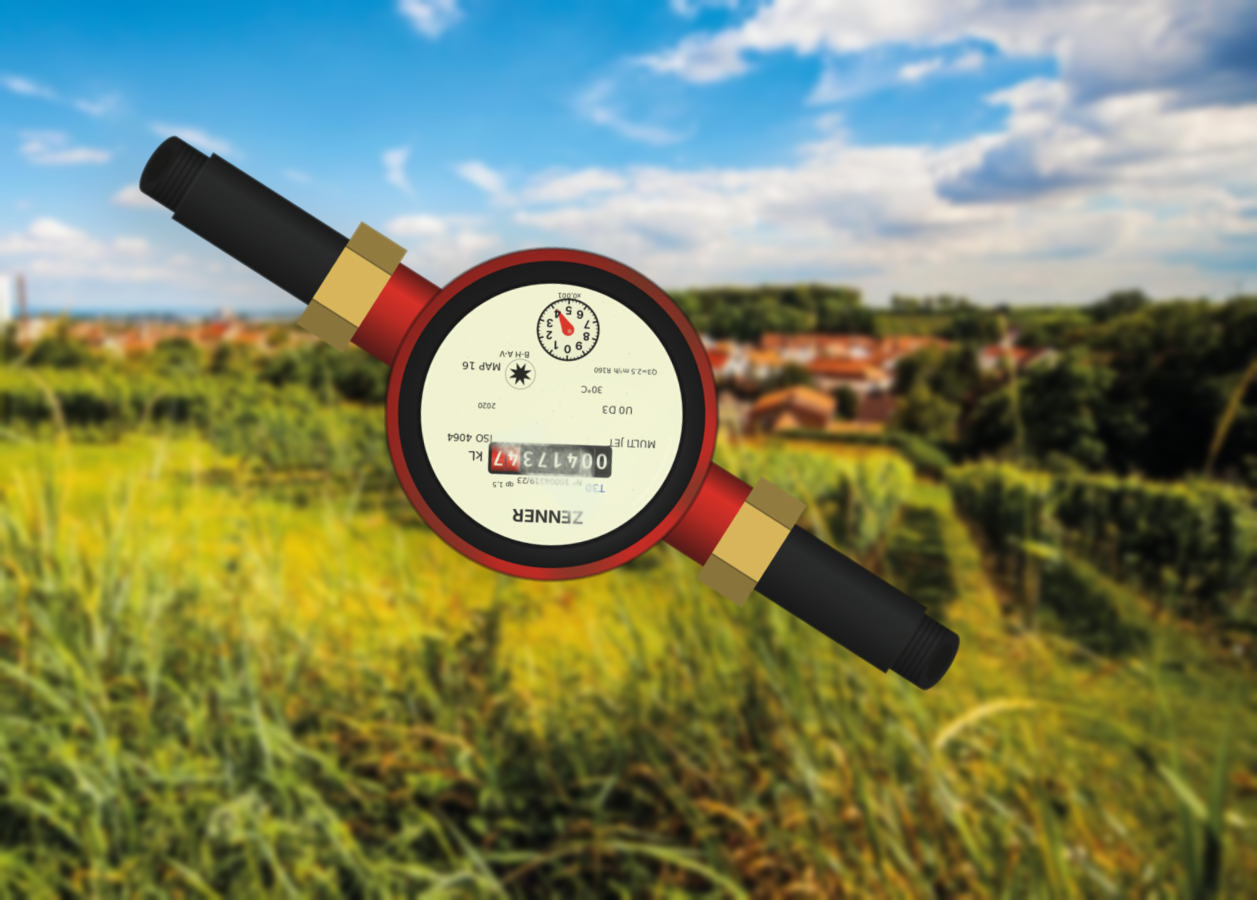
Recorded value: **4173.474** kL
